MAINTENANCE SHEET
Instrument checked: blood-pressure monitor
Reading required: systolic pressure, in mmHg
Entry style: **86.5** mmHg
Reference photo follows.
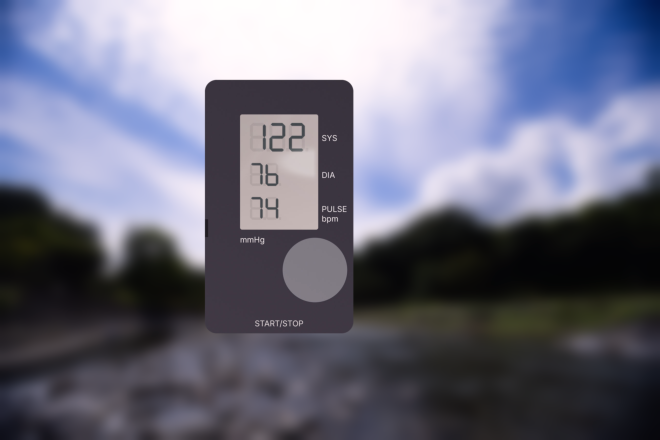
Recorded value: **122** mmHg
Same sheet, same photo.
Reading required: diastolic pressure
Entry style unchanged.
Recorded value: **76** mmHg
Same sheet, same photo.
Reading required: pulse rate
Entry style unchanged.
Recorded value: **74** bpm
